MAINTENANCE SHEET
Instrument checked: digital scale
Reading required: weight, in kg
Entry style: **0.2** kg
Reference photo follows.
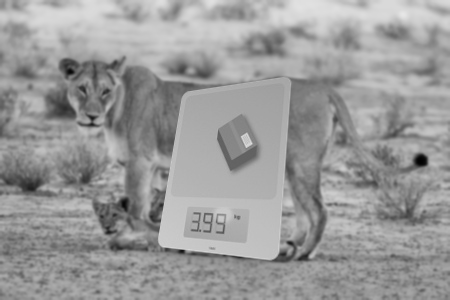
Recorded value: **3.99** kg
